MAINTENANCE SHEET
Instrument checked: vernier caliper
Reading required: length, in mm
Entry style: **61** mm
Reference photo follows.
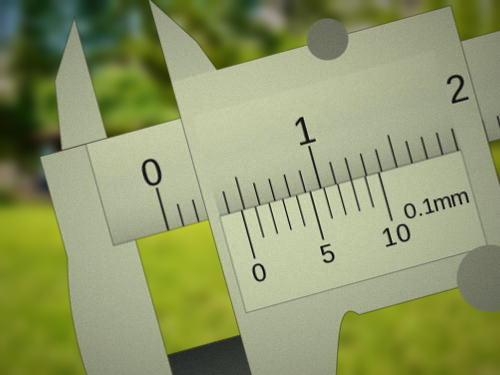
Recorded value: **4.8** mm
